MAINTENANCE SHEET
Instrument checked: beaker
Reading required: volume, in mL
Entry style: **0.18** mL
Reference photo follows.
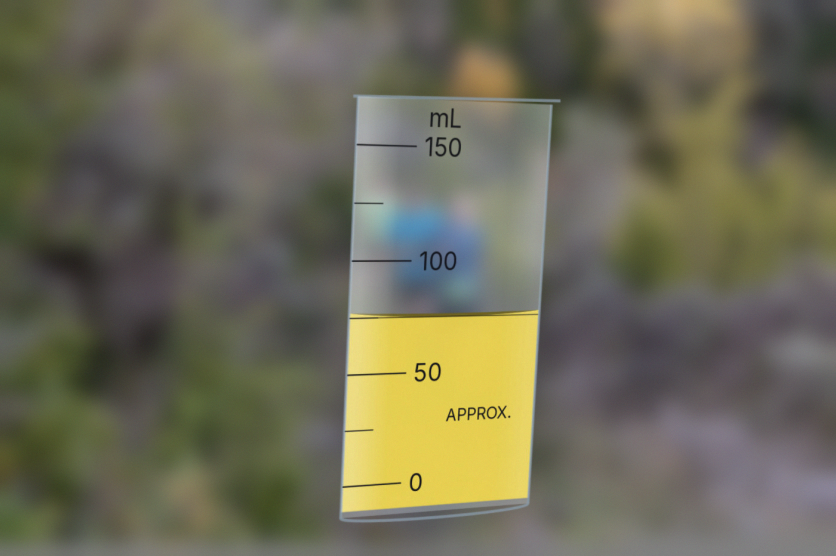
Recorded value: **75** mL
